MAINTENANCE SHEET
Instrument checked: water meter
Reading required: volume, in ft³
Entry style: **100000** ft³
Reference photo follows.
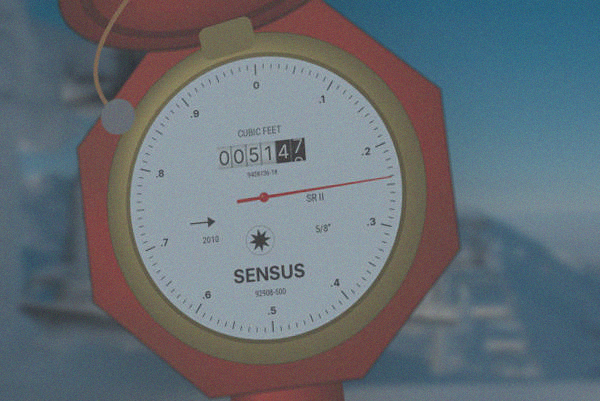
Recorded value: **5147.24** ft³
